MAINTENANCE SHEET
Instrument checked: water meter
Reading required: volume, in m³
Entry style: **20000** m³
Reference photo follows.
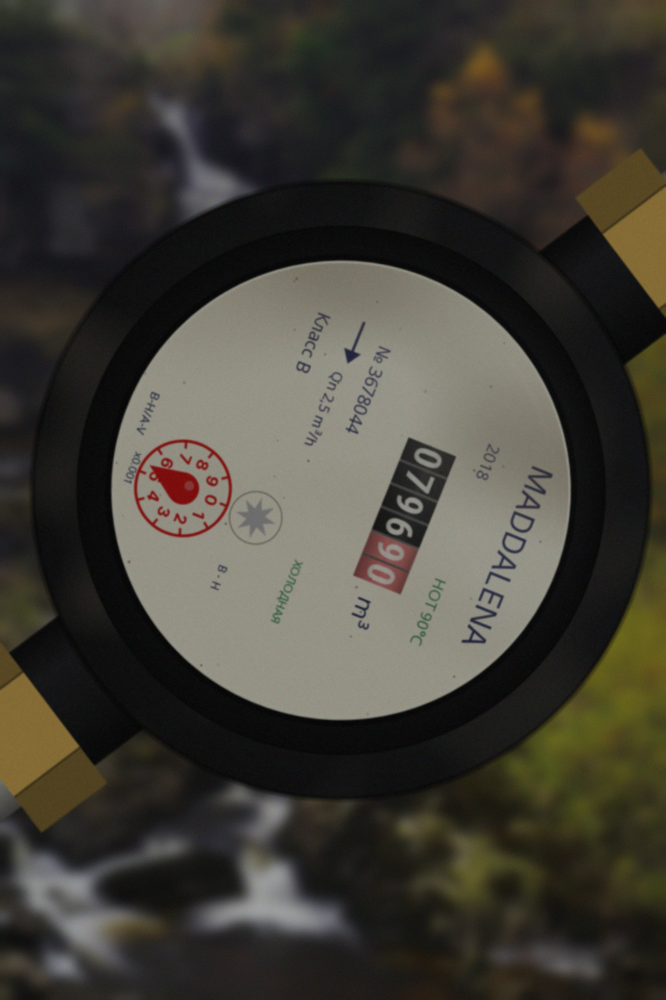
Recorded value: **796.905** m³
